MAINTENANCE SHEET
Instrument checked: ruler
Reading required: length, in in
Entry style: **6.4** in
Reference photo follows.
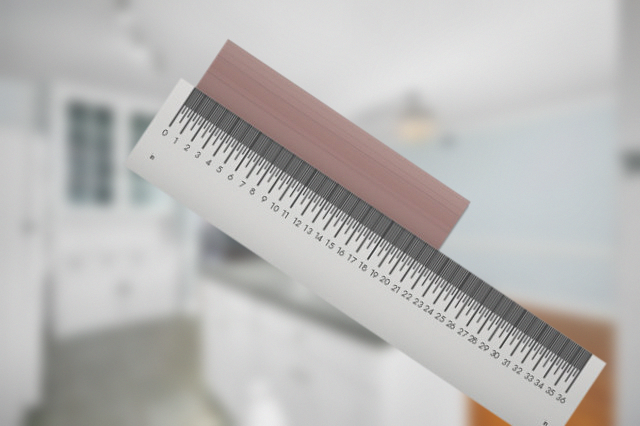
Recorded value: **22** in
